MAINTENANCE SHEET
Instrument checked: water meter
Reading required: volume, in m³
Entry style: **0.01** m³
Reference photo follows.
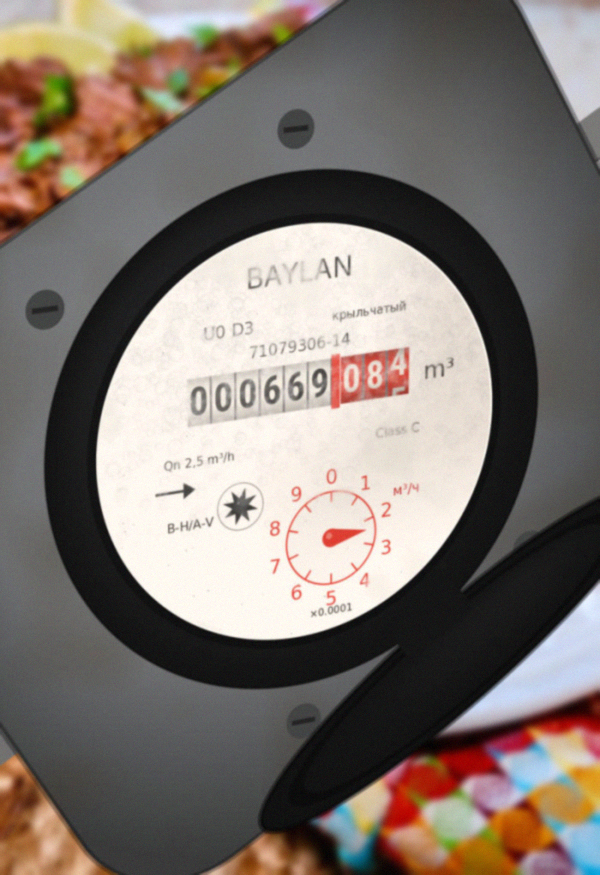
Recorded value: **669.0842** m³
